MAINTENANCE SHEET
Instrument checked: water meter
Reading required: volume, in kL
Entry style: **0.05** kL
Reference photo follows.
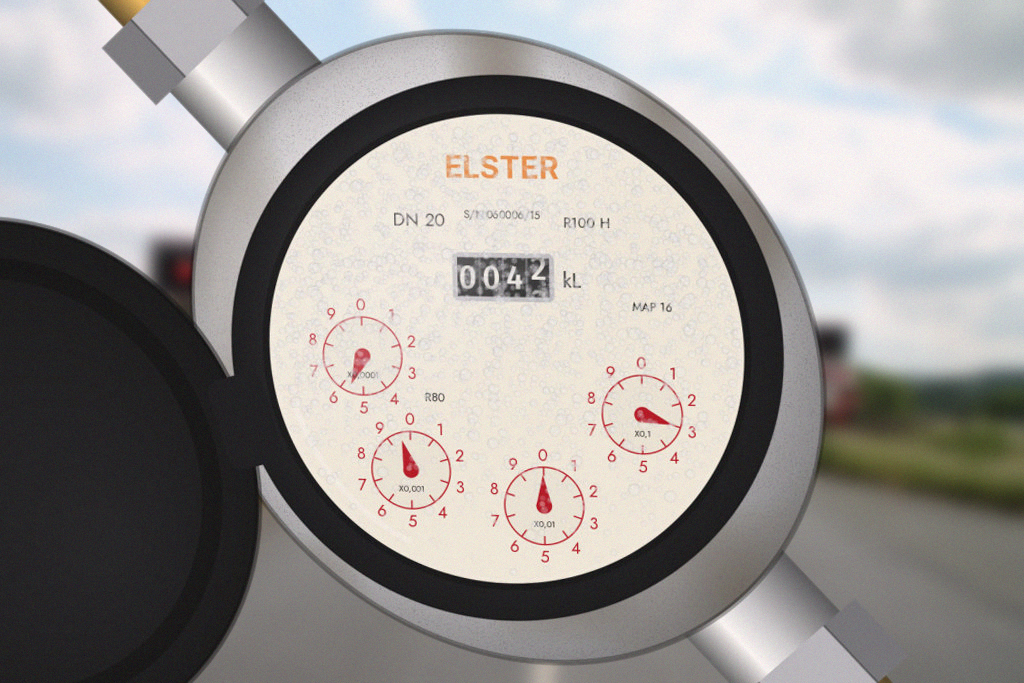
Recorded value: **42.2995** kL
